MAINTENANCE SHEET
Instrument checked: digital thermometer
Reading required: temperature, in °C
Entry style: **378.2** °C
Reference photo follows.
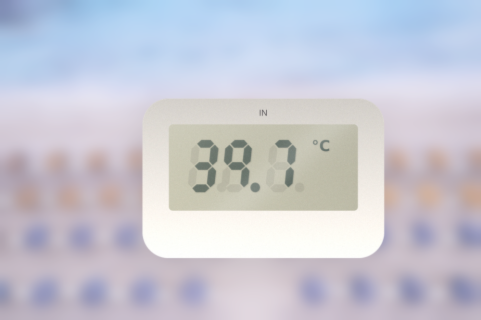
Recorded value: **39.7** °C
